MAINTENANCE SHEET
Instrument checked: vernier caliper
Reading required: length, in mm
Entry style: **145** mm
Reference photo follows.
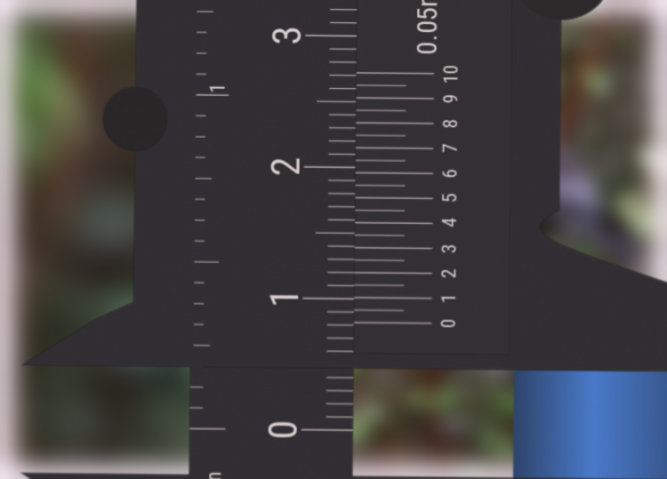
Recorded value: **8.2** mm
